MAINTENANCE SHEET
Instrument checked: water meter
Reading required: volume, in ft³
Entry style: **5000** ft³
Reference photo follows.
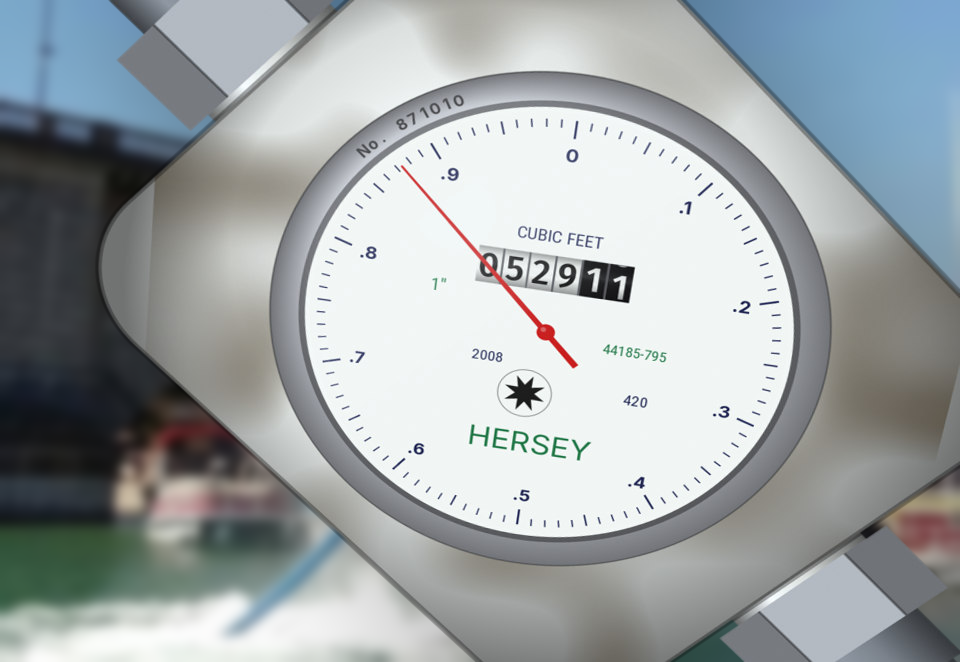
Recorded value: **52910.87** ft³
